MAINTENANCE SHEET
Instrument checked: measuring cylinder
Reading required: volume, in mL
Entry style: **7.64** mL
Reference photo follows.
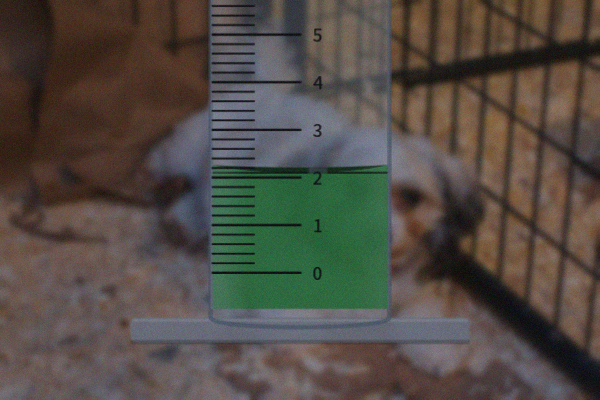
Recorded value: **2.1** mL
